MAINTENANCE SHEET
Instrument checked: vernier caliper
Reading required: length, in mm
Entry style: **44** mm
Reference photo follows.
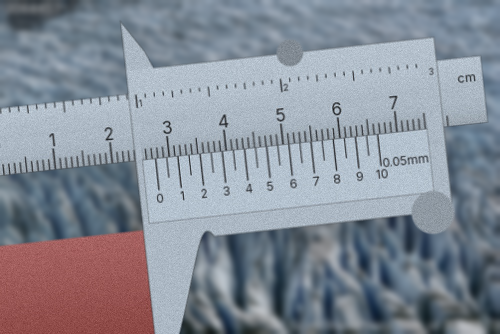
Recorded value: **27.6** mm
